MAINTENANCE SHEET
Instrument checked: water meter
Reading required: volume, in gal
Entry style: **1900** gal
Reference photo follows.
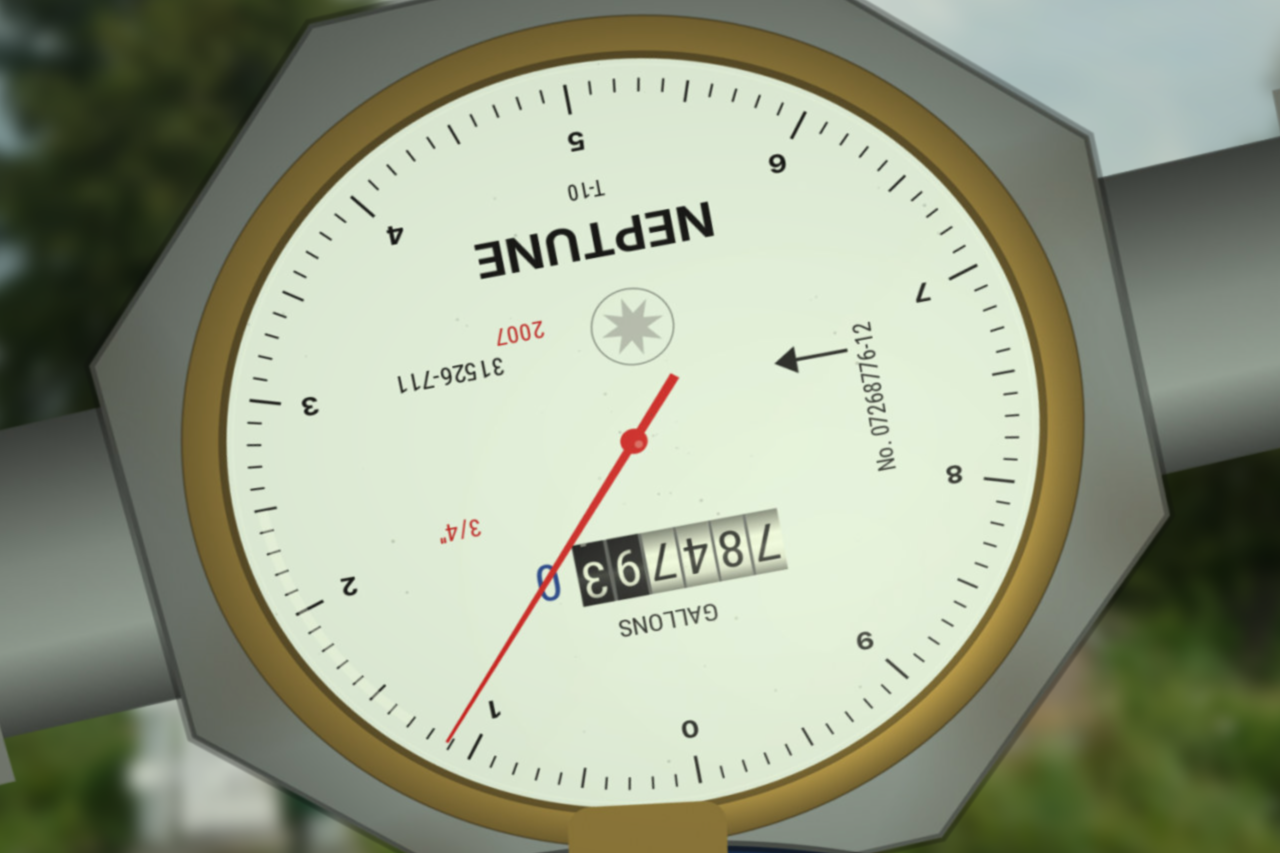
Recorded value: **7847931.1** gal
